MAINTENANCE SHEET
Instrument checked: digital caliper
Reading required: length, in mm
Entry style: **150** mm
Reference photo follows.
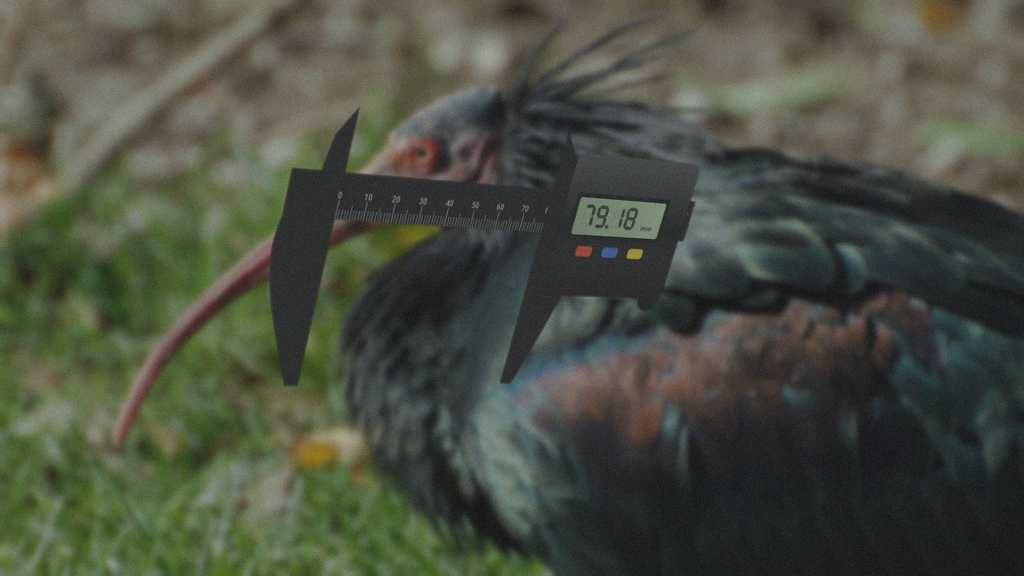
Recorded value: **79.18** mm
